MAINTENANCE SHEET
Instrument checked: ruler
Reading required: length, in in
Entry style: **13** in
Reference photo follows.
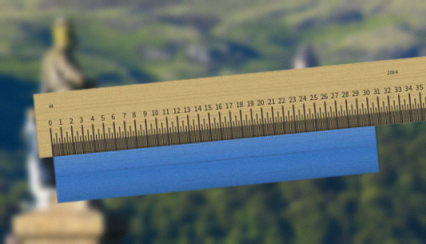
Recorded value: **30.5** in
